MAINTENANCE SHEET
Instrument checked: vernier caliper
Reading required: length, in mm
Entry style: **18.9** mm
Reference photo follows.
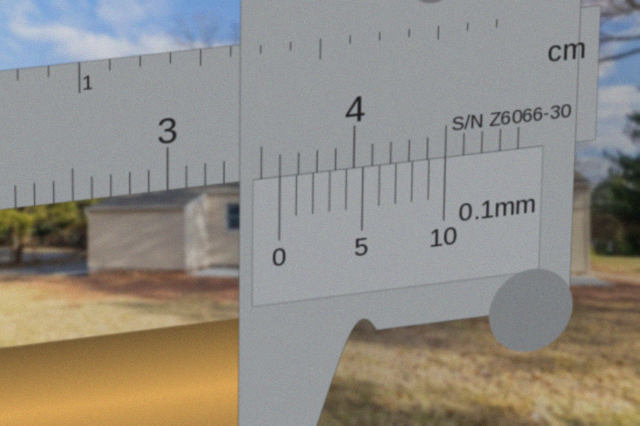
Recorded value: **36.0** mm
